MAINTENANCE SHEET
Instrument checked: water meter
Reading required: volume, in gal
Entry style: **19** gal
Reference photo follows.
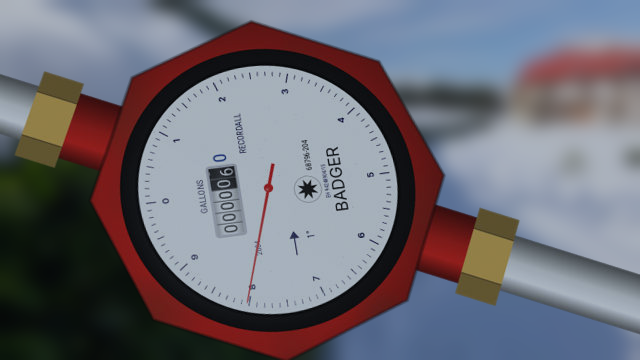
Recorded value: **58.0** gal
